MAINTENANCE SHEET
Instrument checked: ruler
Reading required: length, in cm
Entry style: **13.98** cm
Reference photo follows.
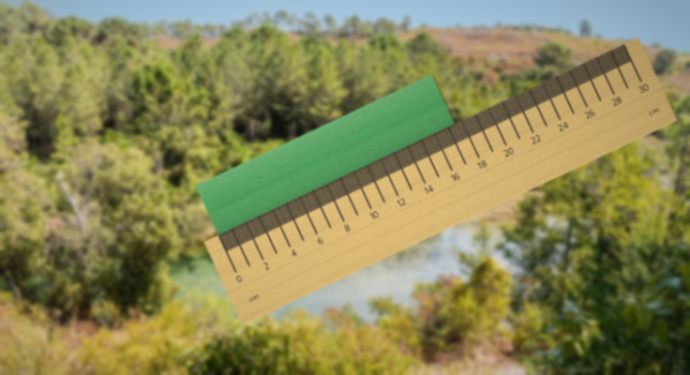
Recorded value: **17.5** cm
